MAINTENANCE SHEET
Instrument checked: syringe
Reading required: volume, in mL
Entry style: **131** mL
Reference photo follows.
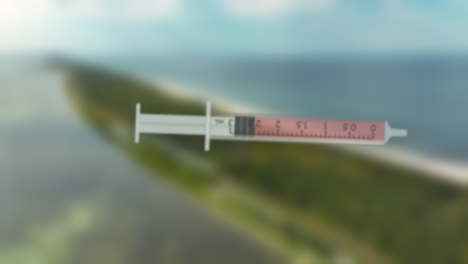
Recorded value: **2.5** mL
